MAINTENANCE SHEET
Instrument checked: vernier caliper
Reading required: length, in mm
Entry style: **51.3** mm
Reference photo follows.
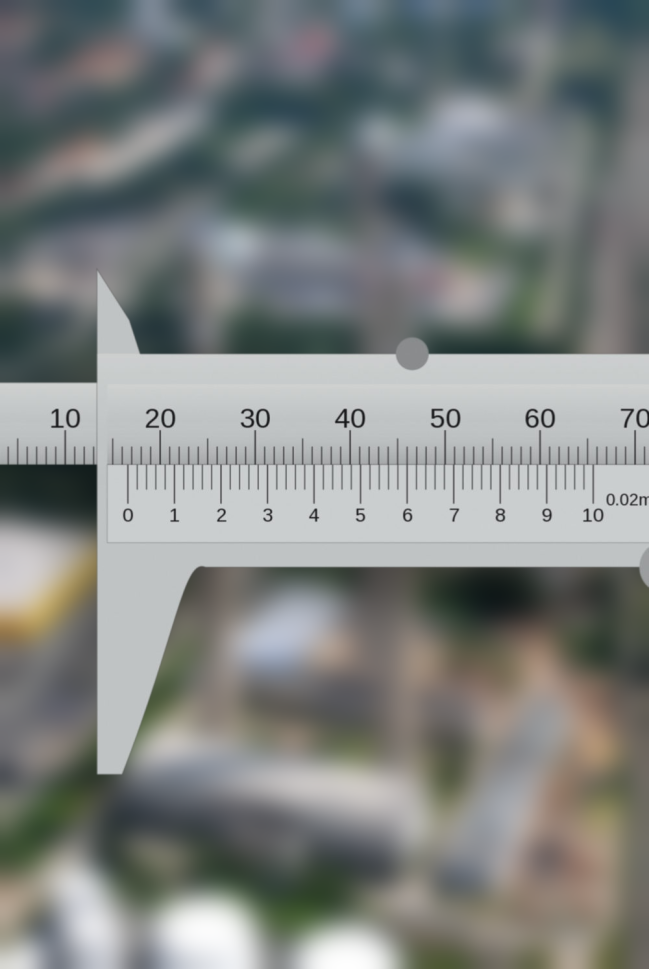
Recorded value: **16.6** mm
